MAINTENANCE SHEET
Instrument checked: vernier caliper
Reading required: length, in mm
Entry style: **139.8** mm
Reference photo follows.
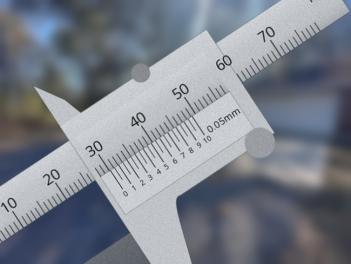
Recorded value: **30.2** mm
